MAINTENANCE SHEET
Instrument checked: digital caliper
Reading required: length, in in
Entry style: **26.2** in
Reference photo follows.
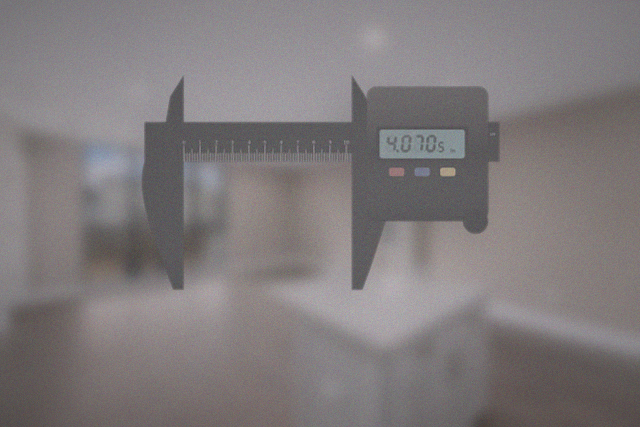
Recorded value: **4.0705** in
